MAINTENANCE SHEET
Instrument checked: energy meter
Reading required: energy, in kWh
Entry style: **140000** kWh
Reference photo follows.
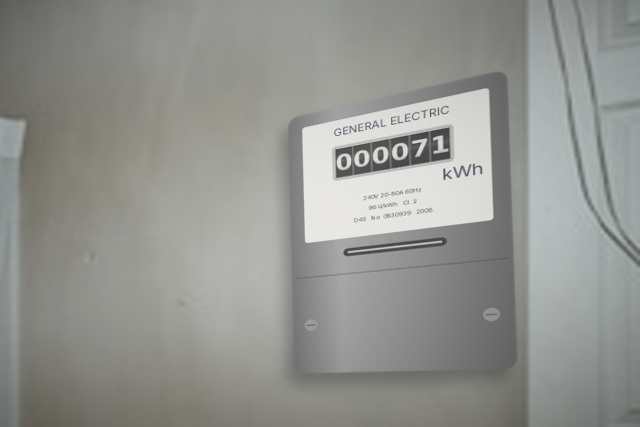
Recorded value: **71** kWh
